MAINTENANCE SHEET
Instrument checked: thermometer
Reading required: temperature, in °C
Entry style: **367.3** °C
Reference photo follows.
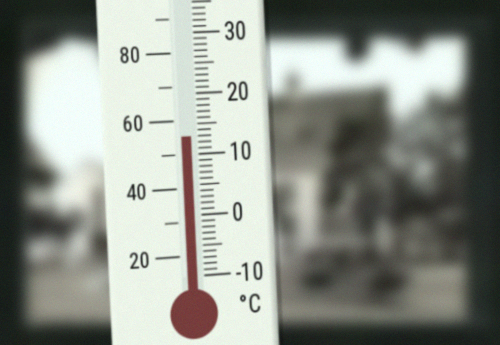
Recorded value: **13** °C
